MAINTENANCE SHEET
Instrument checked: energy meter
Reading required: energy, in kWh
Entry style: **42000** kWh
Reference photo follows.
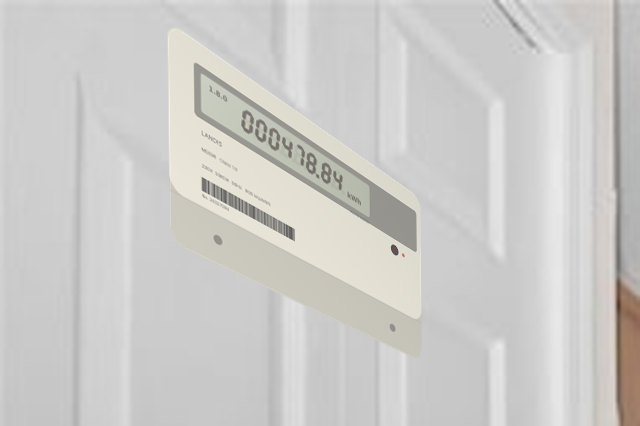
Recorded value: **478.84** kWh
